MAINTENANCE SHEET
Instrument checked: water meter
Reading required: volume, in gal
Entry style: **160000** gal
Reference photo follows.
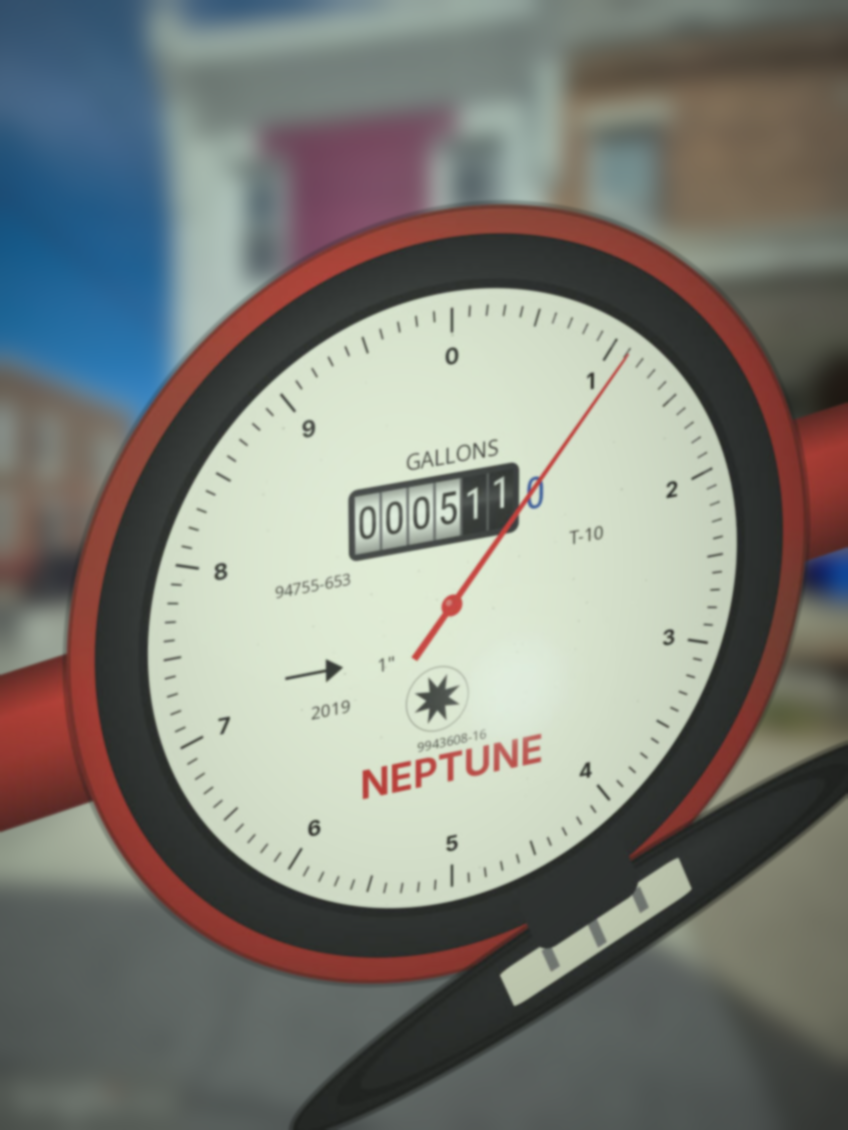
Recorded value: **5111.1** gal
